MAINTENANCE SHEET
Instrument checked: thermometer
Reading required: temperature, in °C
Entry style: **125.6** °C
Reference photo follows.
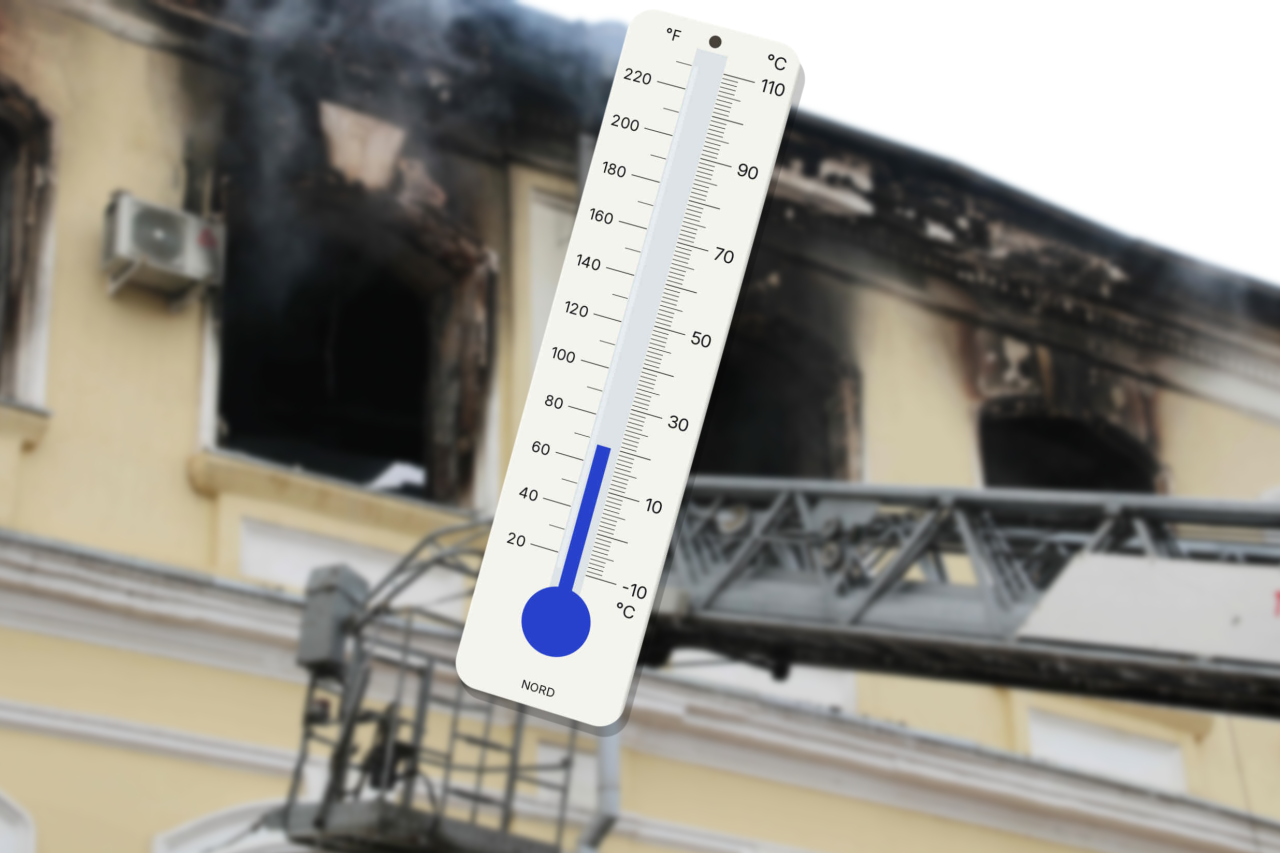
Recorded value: **20** °C
